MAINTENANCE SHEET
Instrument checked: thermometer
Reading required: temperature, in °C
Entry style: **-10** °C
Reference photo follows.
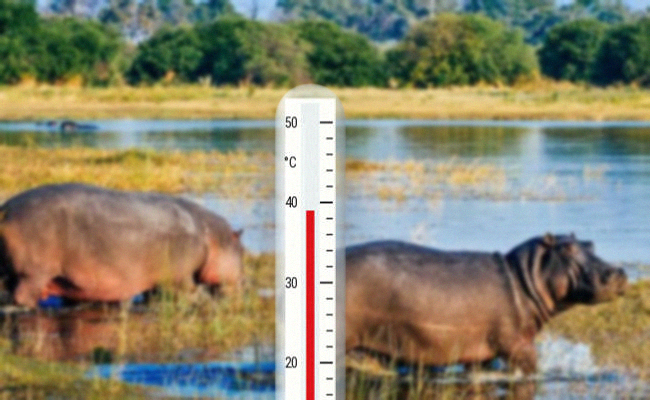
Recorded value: **39** °C
